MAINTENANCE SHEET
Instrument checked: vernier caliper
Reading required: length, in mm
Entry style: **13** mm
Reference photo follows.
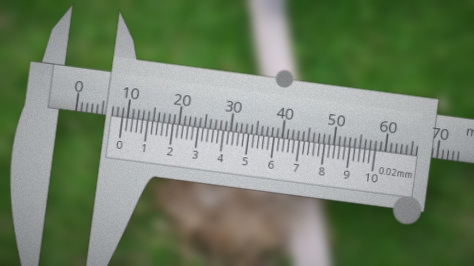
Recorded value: **9.0** mm
